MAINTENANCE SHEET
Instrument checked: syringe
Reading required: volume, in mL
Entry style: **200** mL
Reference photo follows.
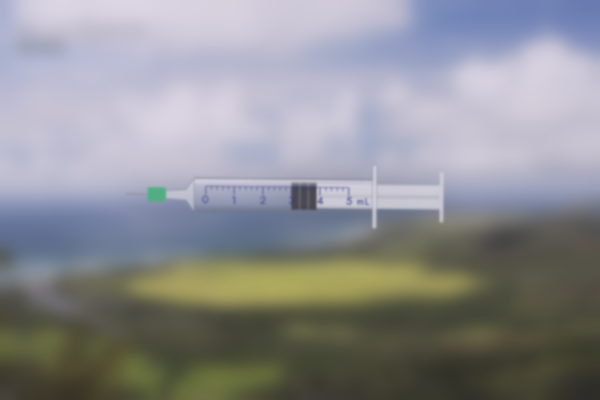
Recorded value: **3** mL
